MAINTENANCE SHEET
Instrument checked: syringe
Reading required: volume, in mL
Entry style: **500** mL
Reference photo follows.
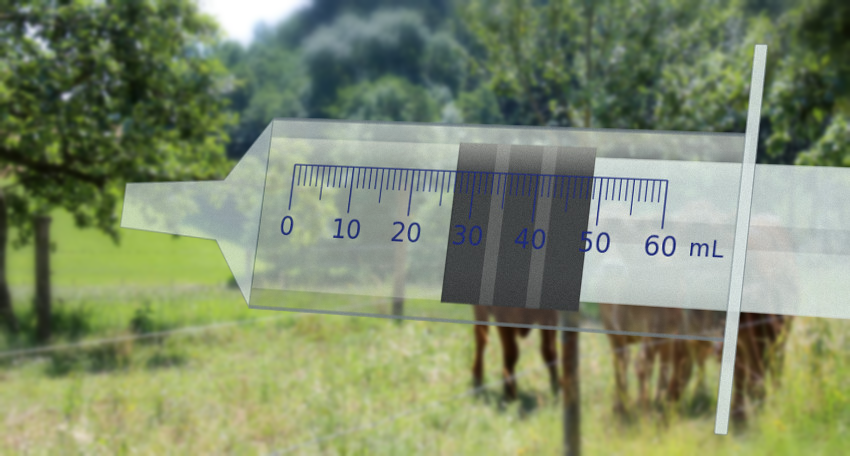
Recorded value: **27** mL
